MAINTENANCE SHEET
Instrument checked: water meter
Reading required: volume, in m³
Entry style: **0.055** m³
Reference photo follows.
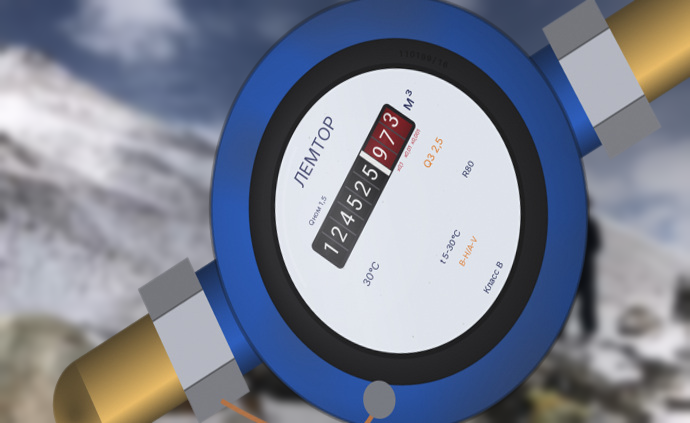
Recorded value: **124525.973** m³
